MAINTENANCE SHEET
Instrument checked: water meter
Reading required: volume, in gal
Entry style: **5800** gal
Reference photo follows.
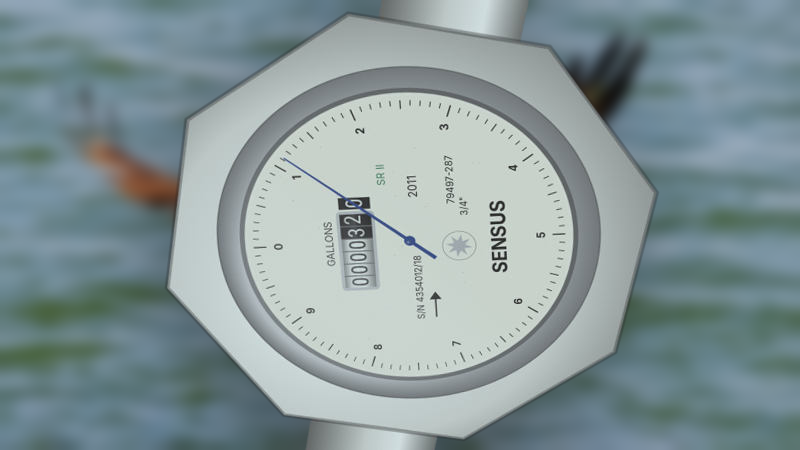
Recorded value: **321.1** gal
